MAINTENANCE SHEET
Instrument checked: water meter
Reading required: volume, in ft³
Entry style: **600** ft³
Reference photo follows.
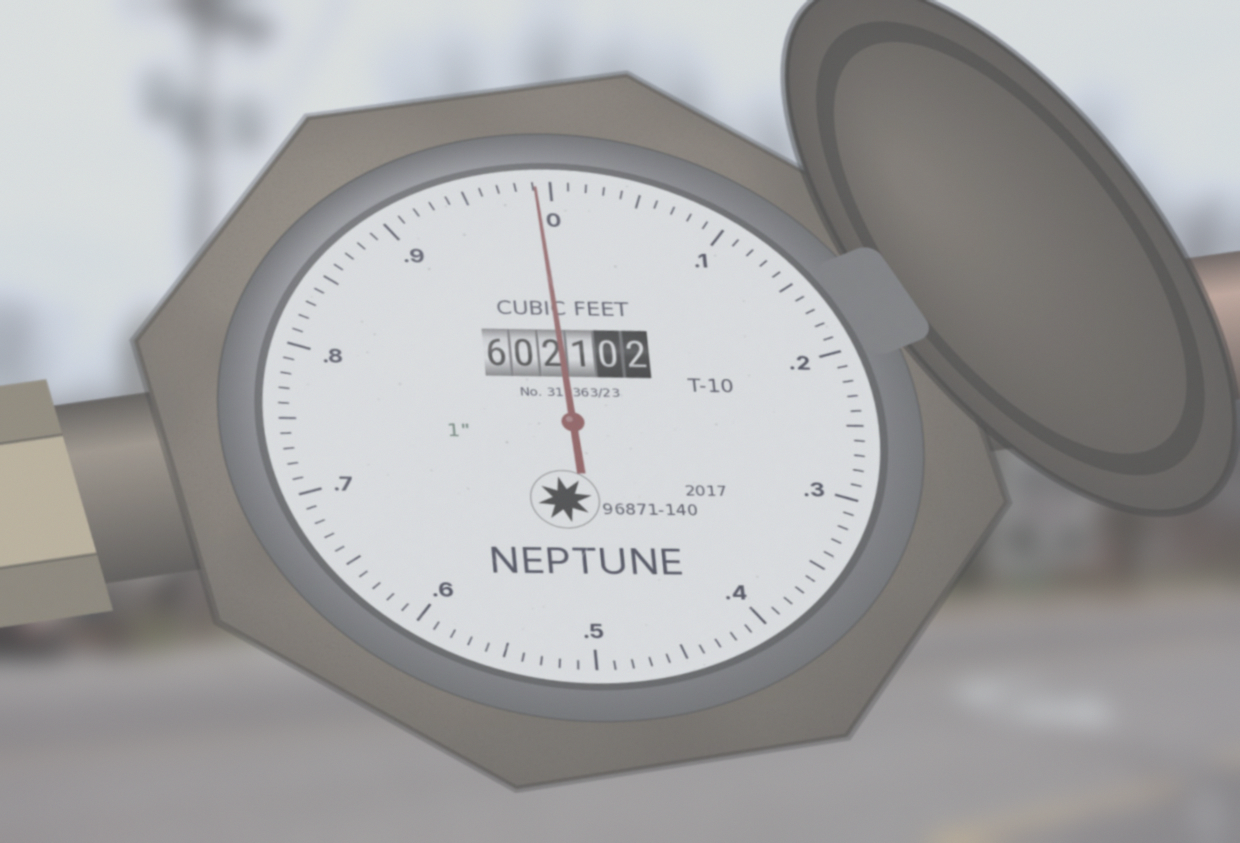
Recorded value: **602101.99** ft³
